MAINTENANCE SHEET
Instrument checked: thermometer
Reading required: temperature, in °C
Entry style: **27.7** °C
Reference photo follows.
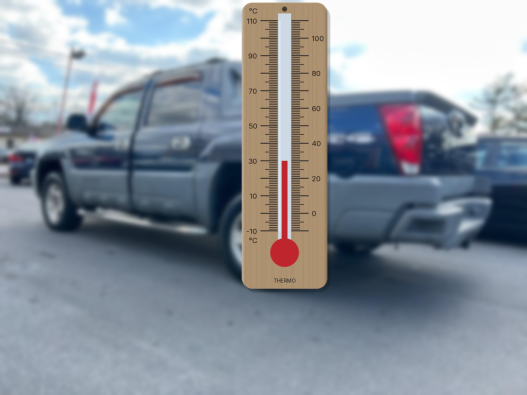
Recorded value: **30** °C
